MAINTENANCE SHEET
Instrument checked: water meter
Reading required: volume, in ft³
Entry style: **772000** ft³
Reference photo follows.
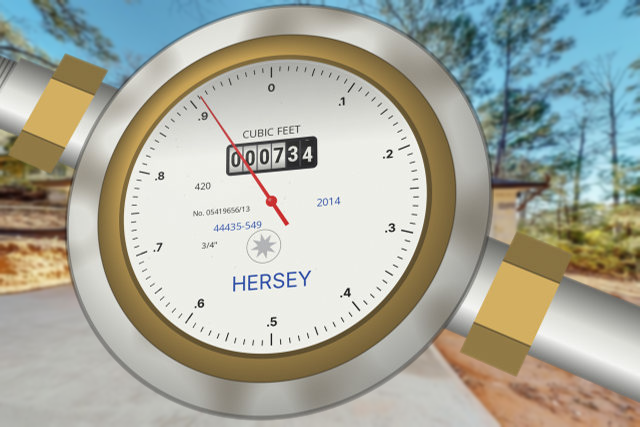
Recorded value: **733.91** ft³
